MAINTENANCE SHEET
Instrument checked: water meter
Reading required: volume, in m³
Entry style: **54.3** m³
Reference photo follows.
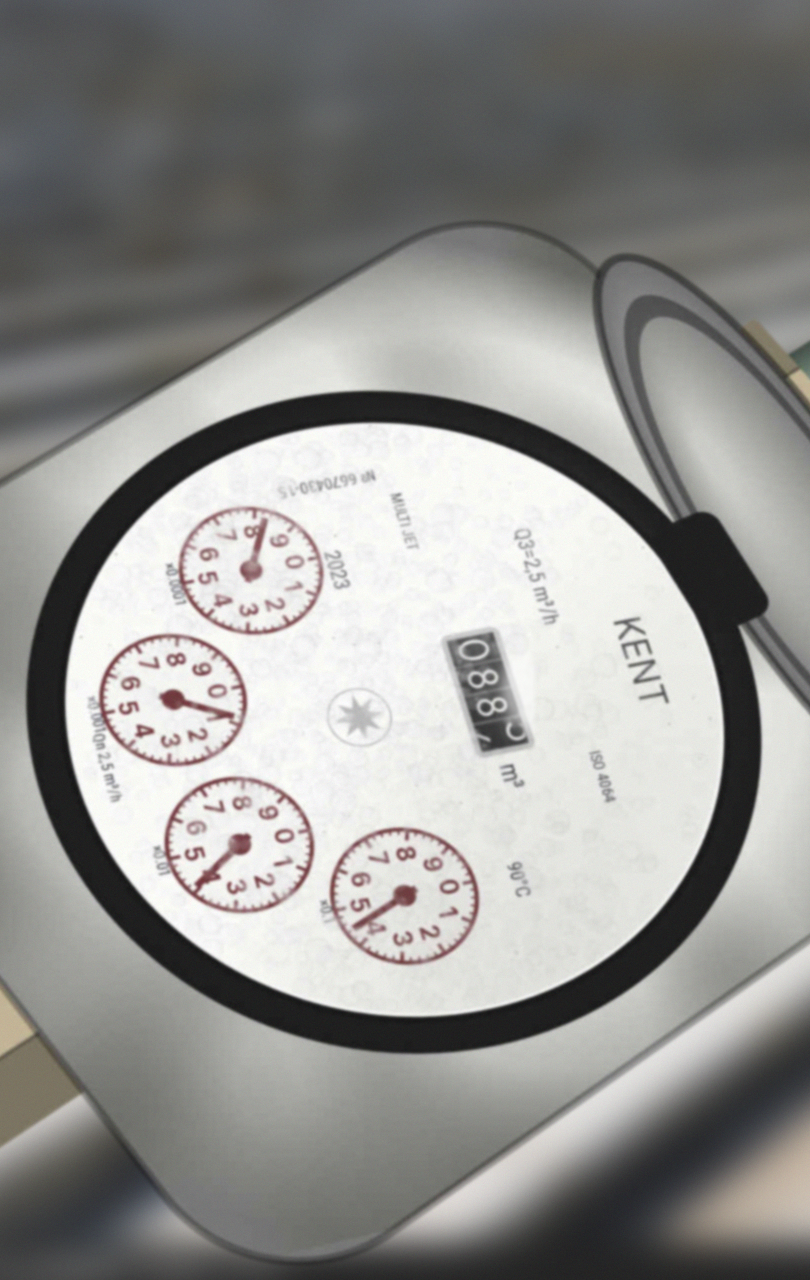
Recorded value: **885.4408** m³
